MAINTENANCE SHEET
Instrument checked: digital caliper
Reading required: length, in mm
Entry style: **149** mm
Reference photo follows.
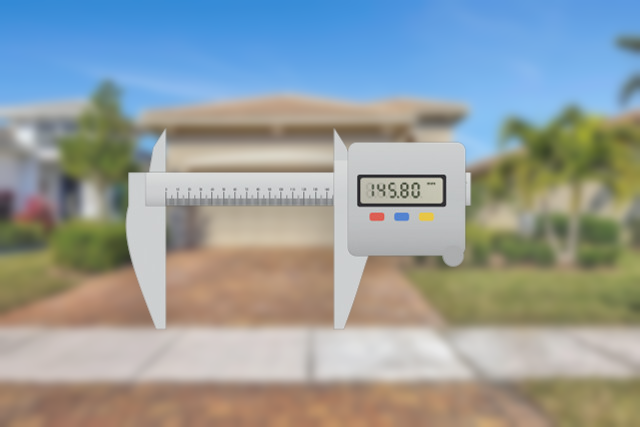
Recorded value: **145.80** mm
